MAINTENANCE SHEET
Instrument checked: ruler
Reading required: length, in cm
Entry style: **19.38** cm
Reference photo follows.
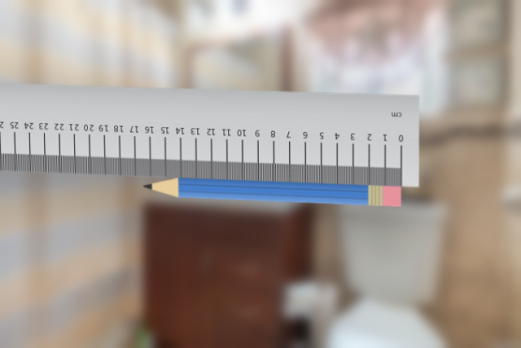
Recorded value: **16.5** cm
